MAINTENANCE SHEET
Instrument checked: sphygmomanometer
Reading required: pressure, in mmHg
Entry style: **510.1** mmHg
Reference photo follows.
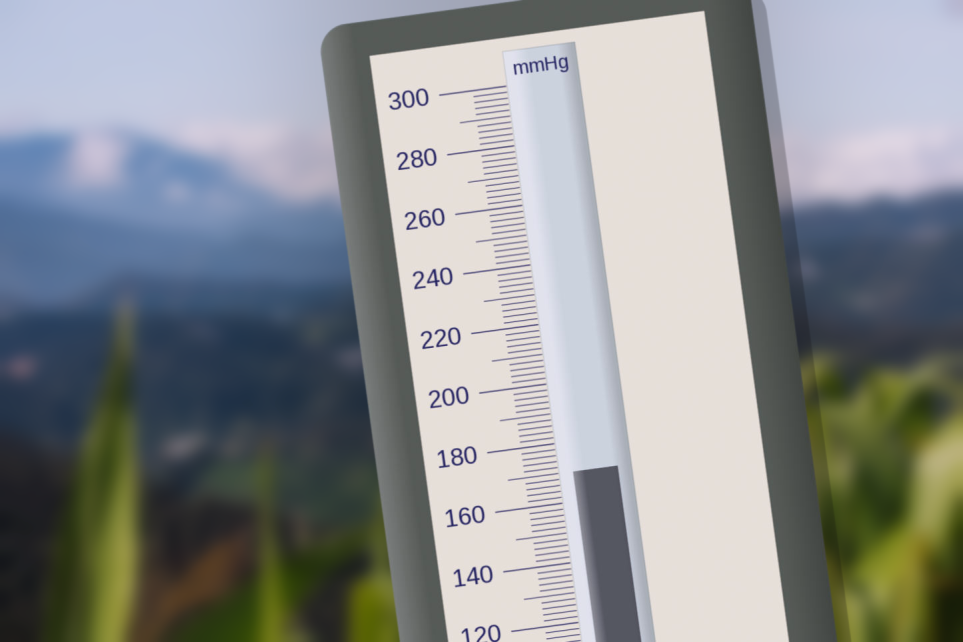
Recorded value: **170** mmHg
